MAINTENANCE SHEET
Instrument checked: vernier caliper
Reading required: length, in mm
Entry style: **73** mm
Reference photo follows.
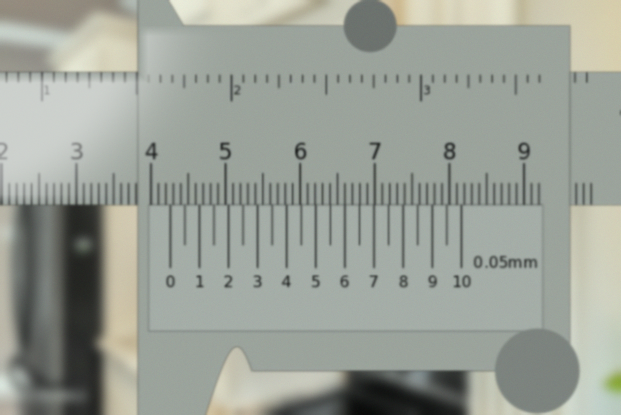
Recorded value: **42.6** mm
